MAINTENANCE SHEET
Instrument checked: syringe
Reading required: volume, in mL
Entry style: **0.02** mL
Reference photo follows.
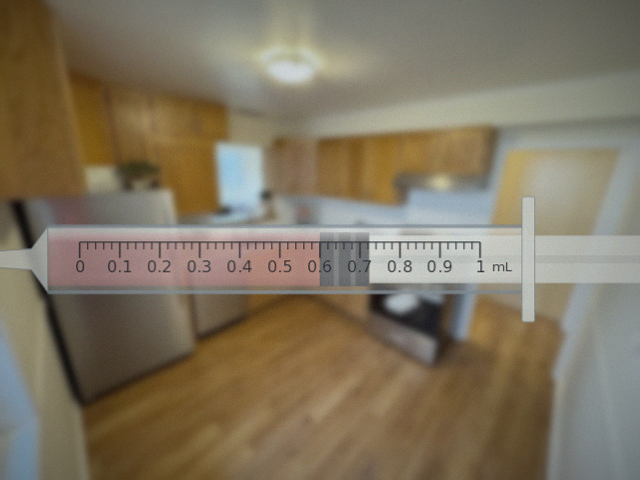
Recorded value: **0.6** mL
